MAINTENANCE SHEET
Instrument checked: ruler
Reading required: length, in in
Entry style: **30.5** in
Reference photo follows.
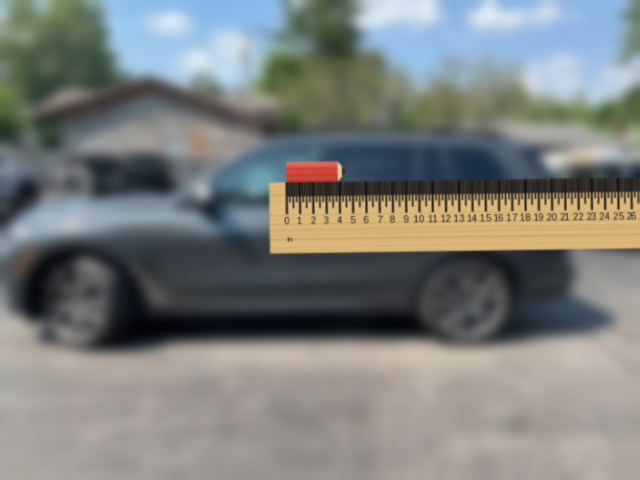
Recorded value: **4.5** in
